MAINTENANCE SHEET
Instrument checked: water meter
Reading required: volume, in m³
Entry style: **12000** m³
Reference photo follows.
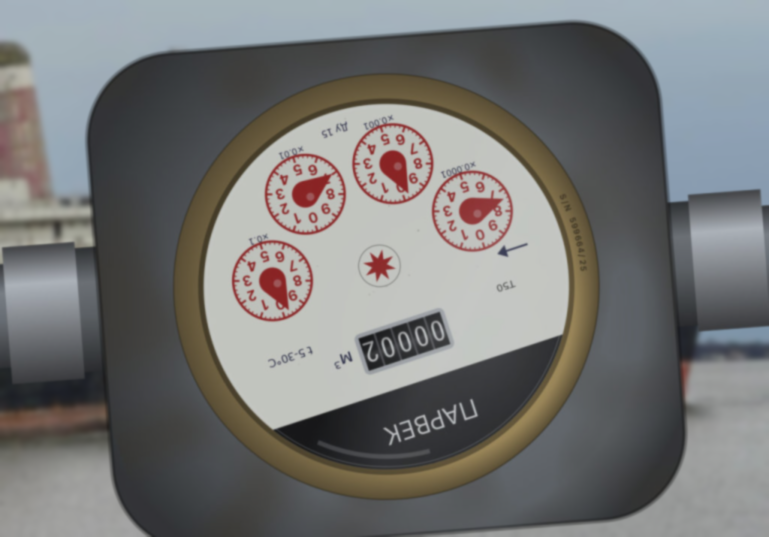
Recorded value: **1.9697** m³
